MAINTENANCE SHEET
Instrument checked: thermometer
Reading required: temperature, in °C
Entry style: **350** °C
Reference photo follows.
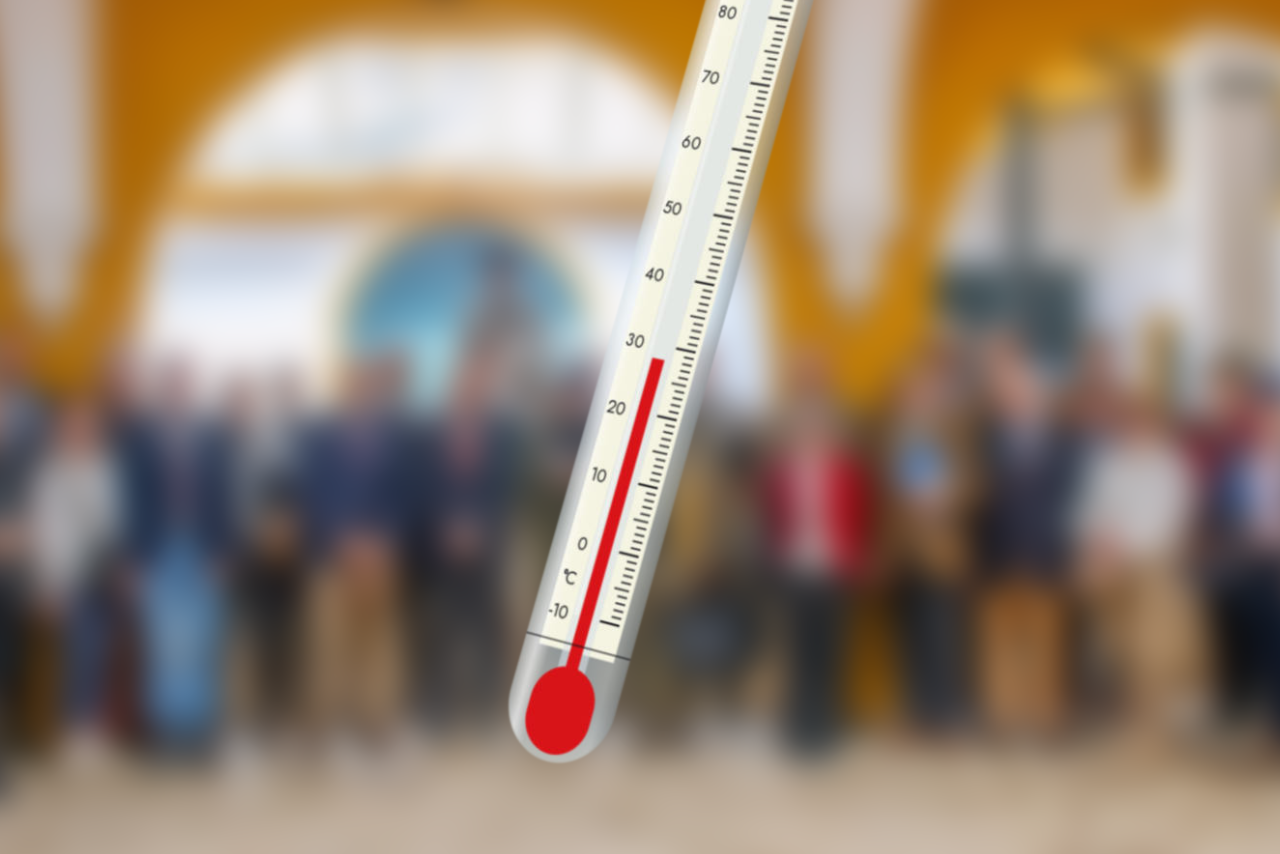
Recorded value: **28** °C
